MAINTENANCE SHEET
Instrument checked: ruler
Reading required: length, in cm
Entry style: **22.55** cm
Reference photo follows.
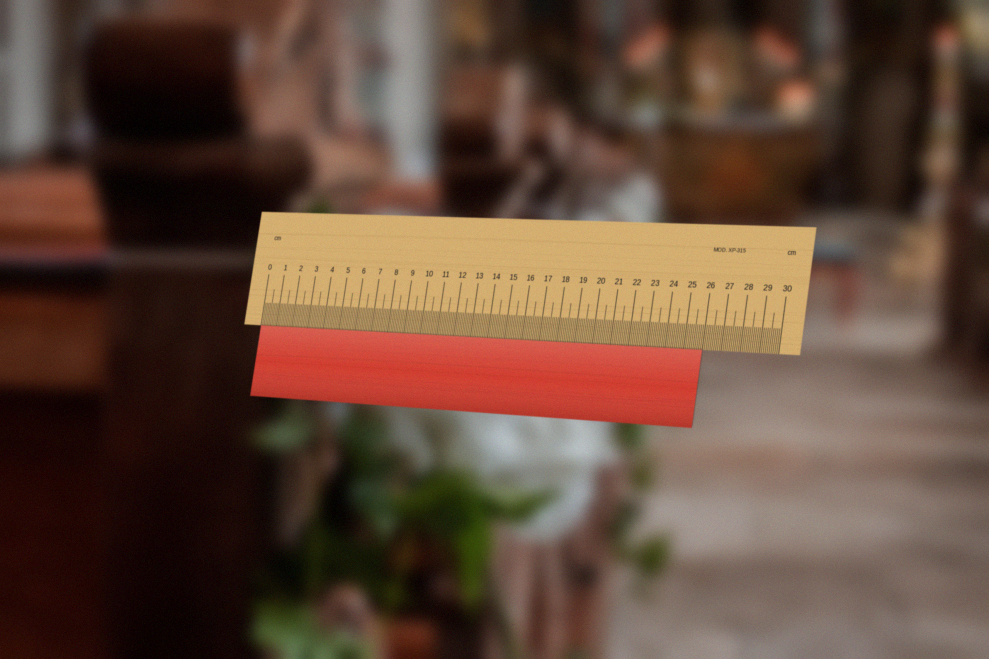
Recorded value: **26** cm
